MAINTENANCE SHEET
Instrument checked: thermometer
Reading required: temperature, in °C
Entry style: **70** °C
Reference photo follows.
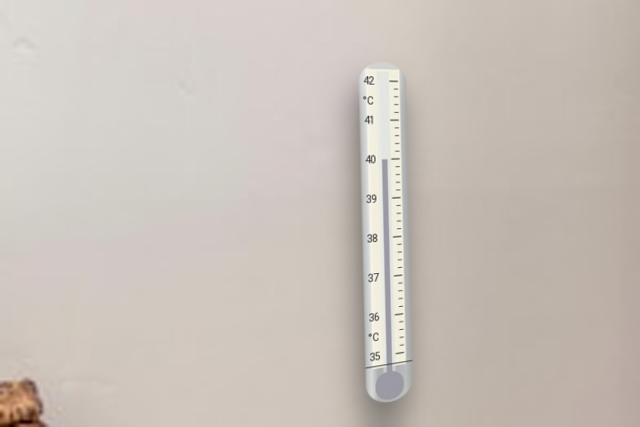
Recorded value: **40** °C
